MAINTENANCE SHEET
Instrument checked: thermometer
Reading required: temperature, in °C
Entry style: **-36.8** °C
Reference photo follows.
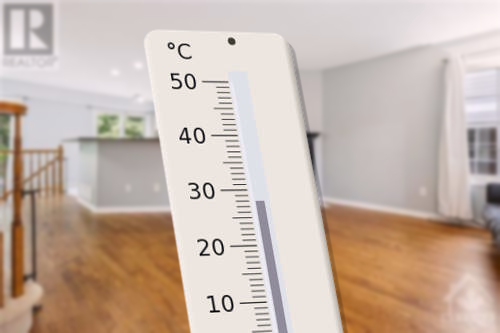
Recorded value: **28** °C
